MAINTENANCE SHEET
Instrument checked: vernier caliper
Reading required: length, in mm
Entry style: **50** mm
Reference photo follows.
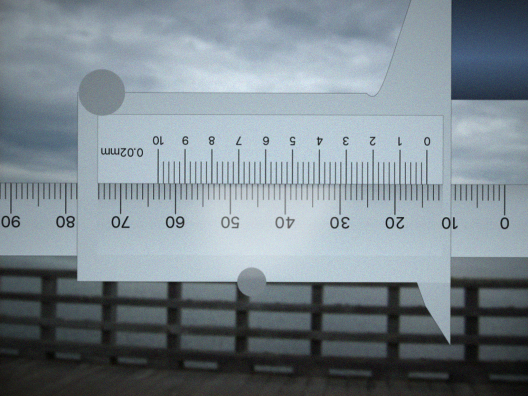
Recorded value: **14.2** mm
